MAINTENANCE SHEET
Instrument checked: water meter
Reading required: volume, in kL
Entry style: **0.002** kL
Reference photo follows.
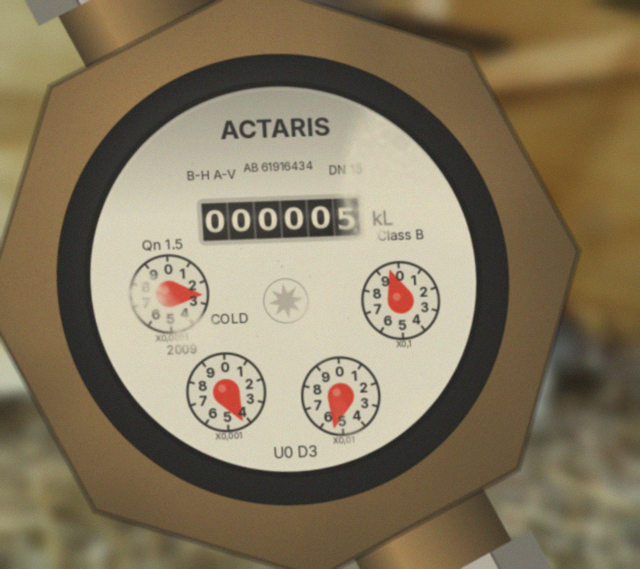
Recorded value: **4.9542** kL
